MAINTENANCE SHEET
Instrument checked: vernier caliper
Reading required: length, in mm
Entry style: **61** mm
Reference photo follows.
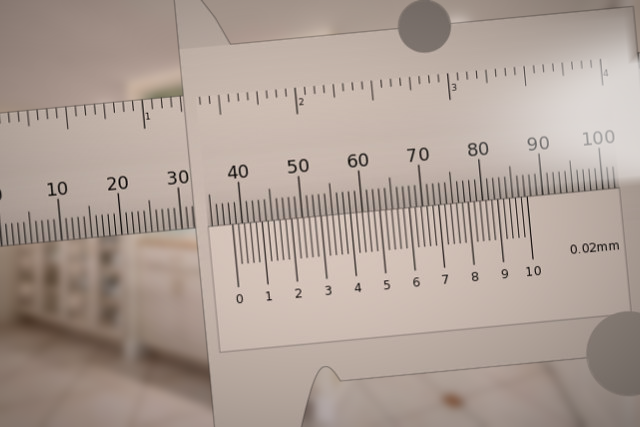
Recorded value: **38.4** mm
